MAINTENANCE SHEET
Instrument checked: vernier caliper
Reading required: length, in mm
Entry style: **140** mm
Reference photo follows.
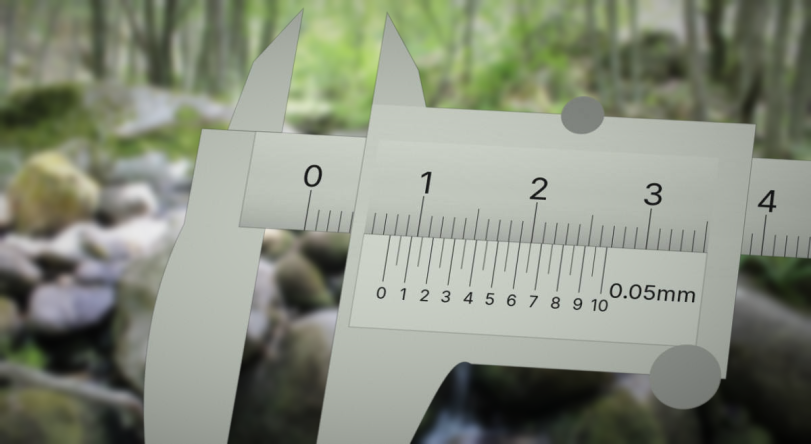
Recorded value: **7.6** mm
